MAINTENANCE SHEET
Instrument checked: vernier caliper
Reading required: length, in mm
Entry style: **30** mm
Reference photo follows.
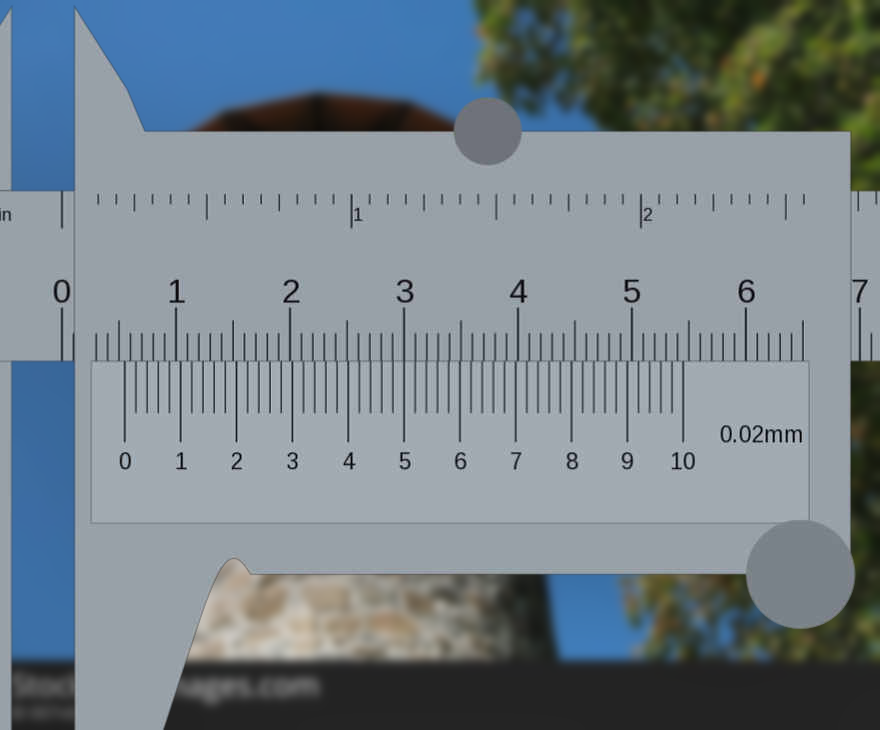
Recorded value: **5.5** mm
